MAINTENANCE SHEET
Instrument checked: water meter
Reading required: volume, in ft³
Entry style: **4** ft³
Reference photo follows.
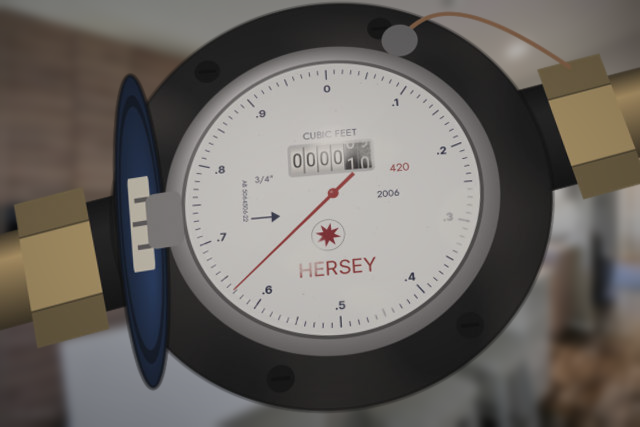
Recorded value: **9.63** ft³
